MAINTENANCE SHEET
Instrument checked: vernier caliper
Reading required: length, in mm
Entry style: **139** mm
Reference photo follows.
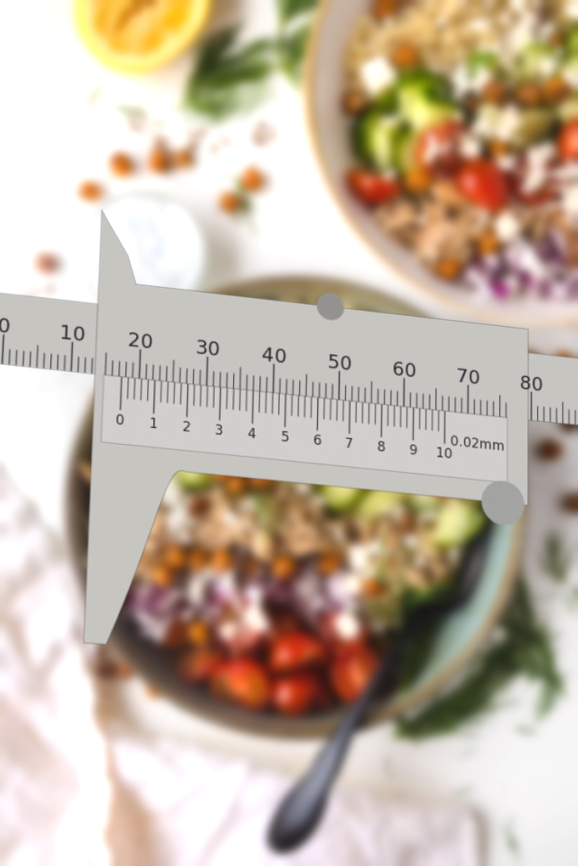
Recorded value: **17.4** mm
